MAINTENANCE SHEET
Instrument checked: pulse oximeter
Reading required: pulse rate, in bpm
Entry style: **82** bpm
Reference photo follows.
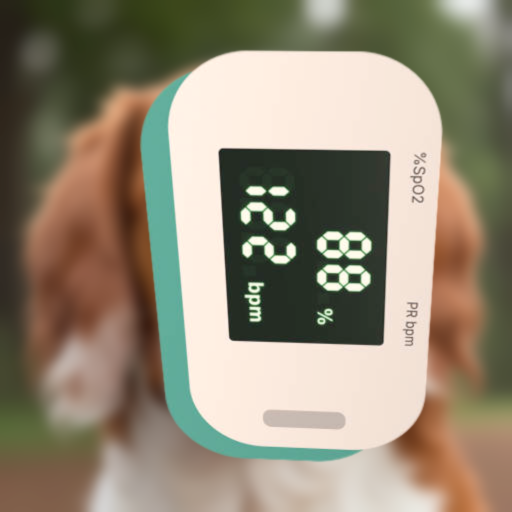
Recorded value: **122** bpm
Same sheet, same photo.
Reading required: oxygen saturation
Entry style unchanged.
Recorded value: **88** %
